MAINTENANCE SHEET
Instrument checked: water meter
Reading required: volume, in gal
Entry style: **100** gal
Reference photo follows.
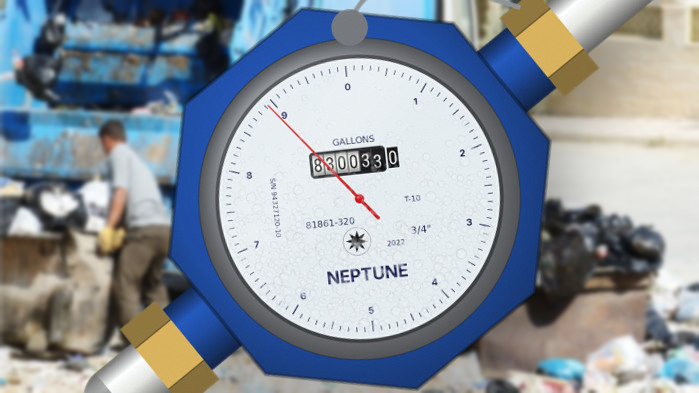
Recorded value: **8300328.9** gal
